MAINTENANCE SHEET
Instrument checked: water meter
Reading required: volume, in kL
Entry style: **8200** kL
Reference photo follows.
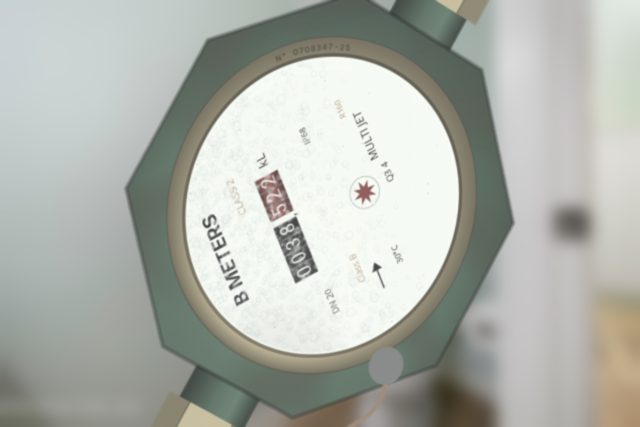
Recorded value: **38.522** kL
